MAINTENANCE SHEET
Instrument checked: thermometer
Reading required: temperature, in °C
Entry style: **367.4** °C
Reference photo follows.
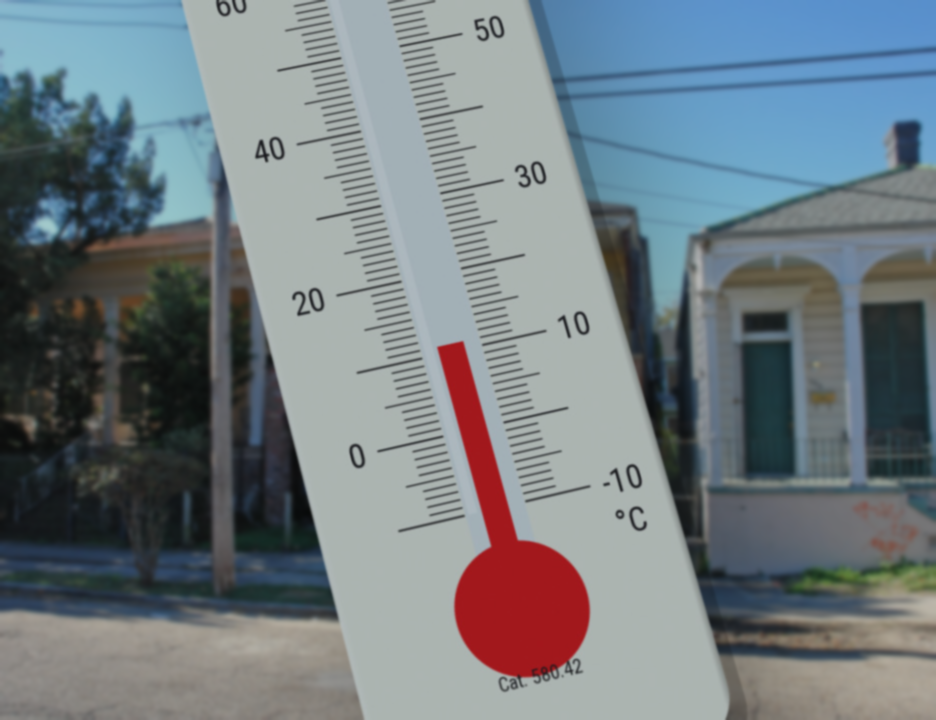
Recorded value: **11** °C
